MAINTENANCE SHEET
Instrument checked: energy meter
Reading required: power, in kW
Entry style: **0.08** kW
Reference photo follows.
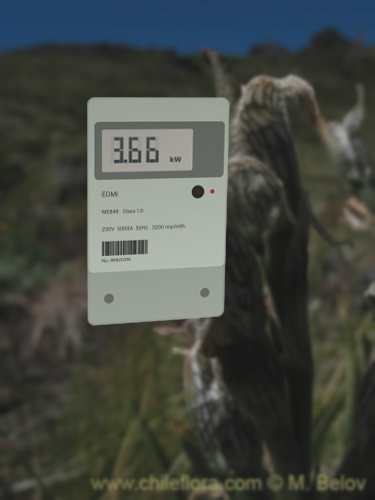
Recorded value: **3.66** kW
